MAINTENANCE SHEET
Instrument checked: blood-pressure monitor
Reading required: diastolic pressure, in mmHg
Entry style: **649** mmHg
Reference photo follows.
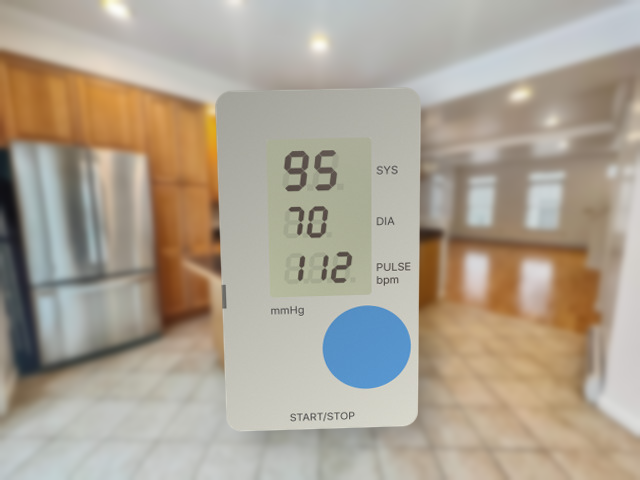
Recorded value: **70** mmHg
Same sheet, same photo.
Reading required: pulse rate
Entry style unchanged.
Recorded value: **112** bpm
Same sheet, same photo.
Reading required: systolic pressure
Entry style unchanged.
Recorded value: **95** mmHg
